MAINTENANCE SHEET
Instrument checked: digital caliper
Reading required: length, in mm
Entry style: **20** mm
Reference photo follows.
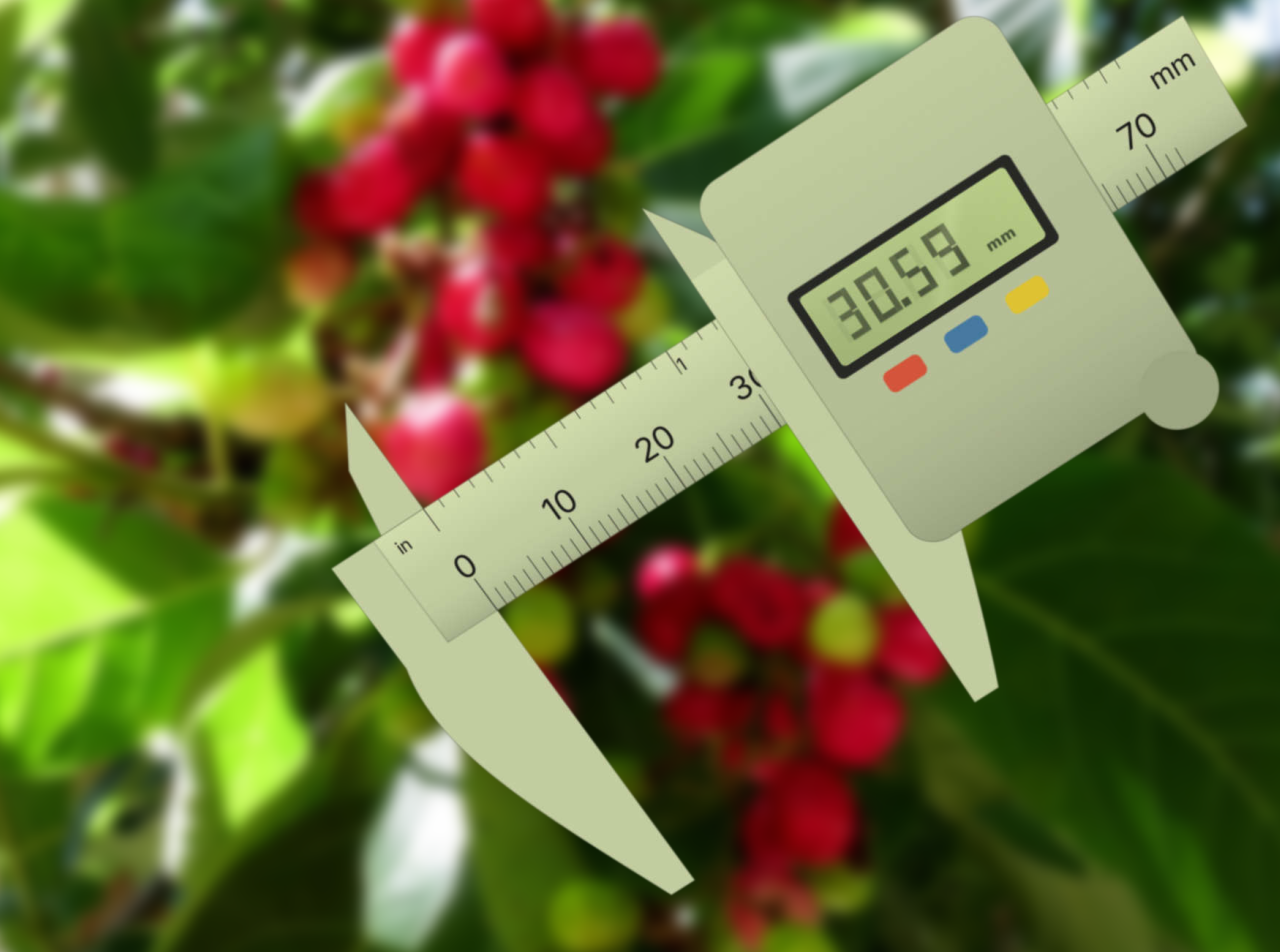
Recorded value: **30.59** mm
